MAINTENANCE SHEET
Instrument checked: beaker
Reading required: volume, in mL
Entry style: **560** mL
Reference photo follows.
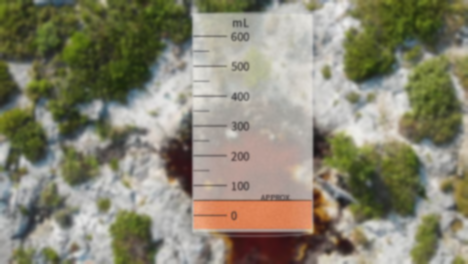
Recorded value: **50** mL
